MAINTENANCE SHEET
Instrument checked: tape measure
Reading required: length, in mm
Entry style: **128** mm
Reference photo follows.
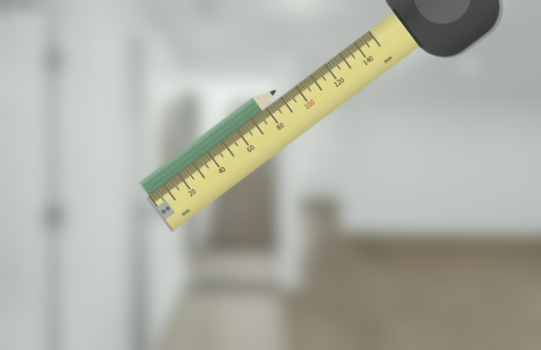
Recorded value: **90** mm
